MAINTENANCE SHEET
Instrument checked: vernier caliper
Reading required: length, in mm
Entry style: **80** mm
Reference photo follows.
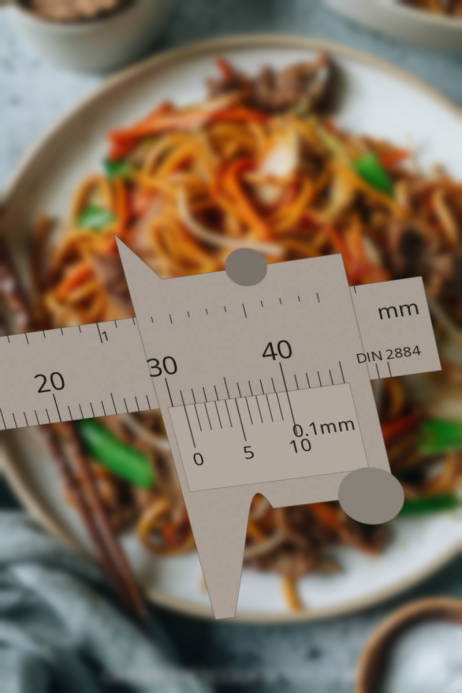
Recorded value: **31.0** mm
